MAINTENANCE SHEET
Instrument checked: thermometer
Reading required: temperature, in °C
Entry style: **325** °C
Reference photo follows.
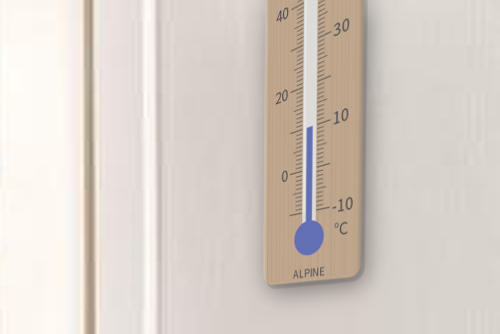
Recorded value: **10** °C
